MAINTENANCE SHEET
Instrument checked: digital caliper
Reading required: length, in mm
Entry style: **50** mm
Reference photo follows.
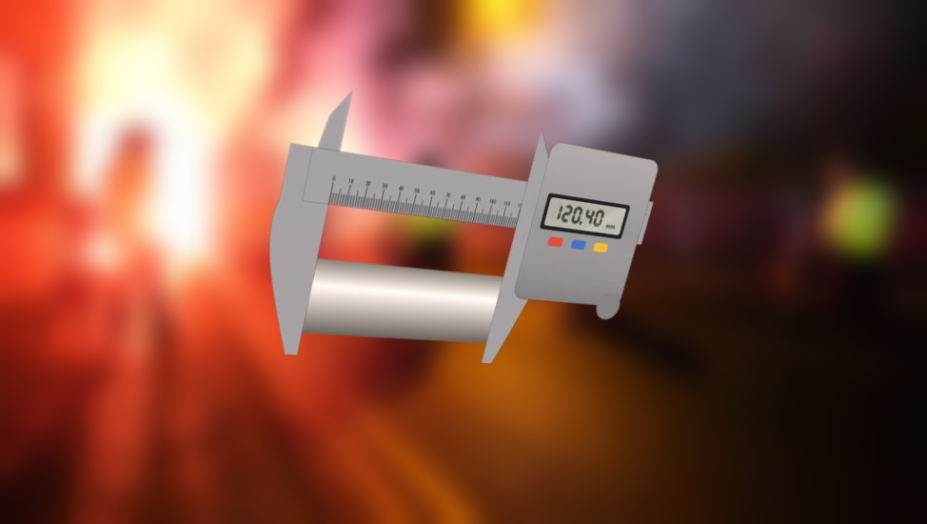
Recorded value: **120.40** mm
